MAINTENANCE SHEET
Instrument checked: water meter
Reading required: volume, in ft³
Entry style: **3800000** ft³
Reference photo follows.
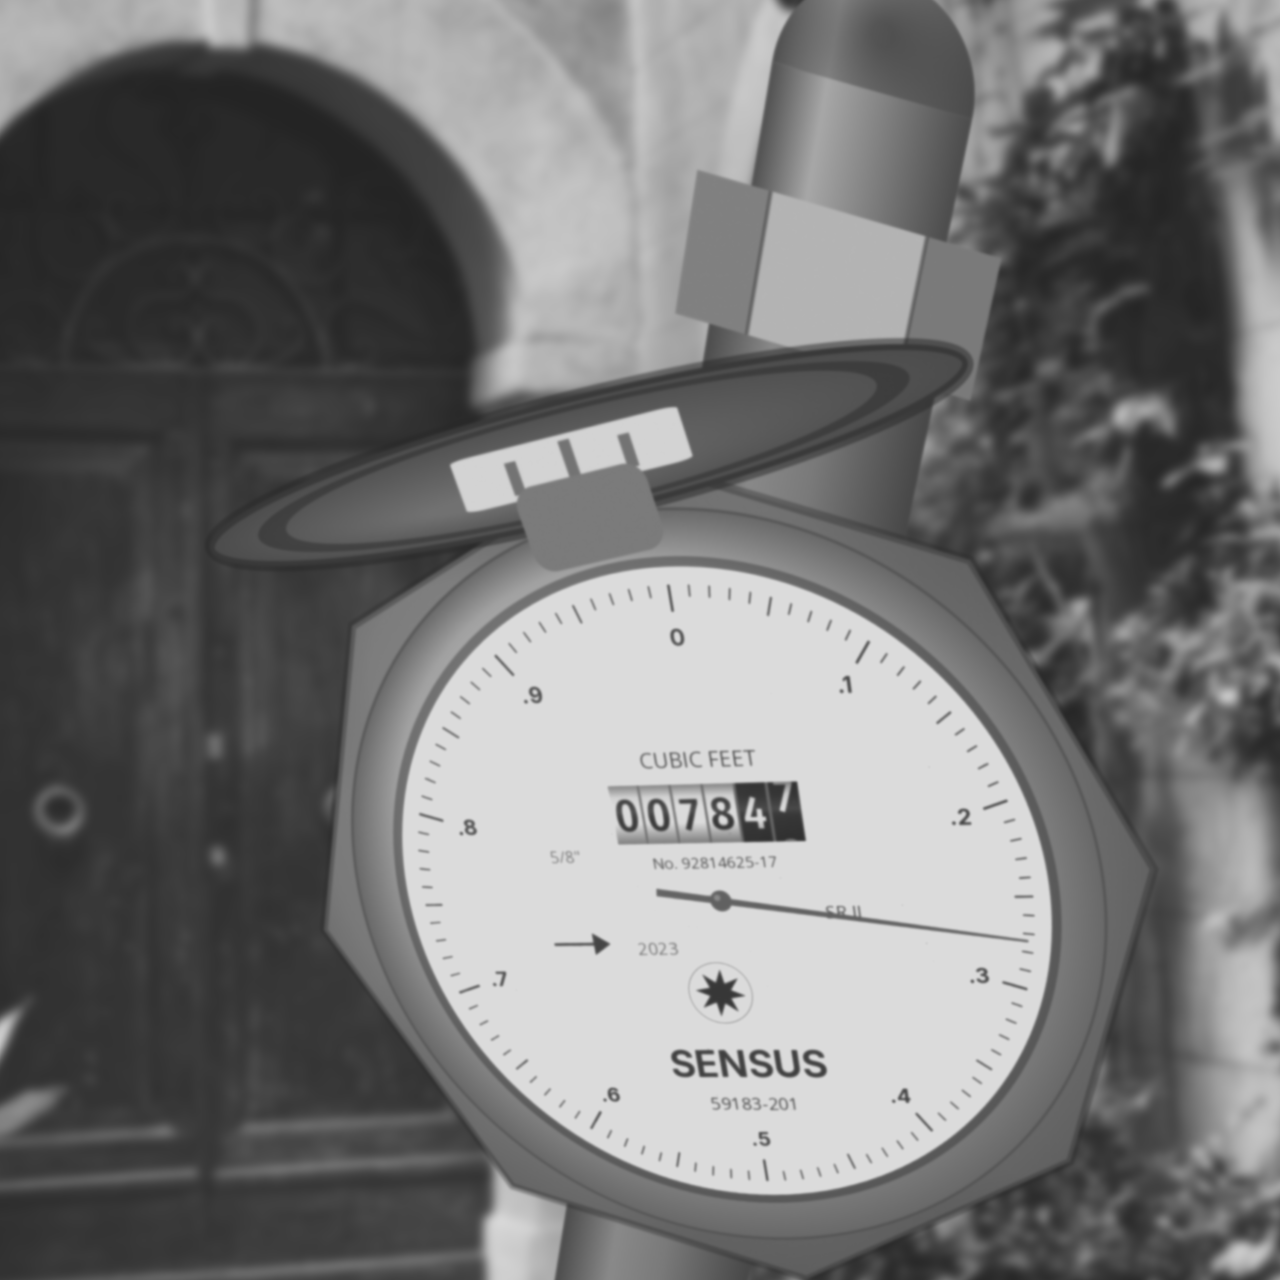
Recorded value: **7847.27** ft³
